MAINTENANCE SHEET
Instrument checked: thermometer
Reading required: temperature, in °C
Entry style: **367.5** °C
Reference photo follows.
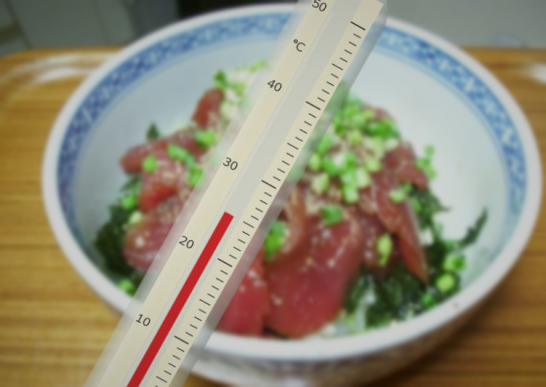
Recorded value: **25** °C
